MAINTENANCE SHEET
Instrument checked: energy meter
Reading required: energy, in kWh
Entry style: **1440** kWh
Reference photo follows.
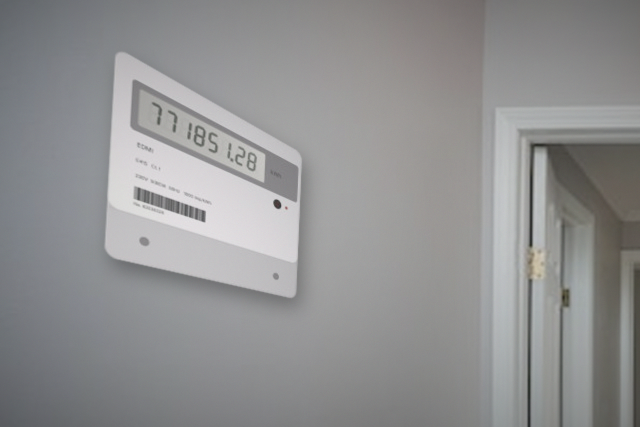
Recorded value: **771851.28** kWh
